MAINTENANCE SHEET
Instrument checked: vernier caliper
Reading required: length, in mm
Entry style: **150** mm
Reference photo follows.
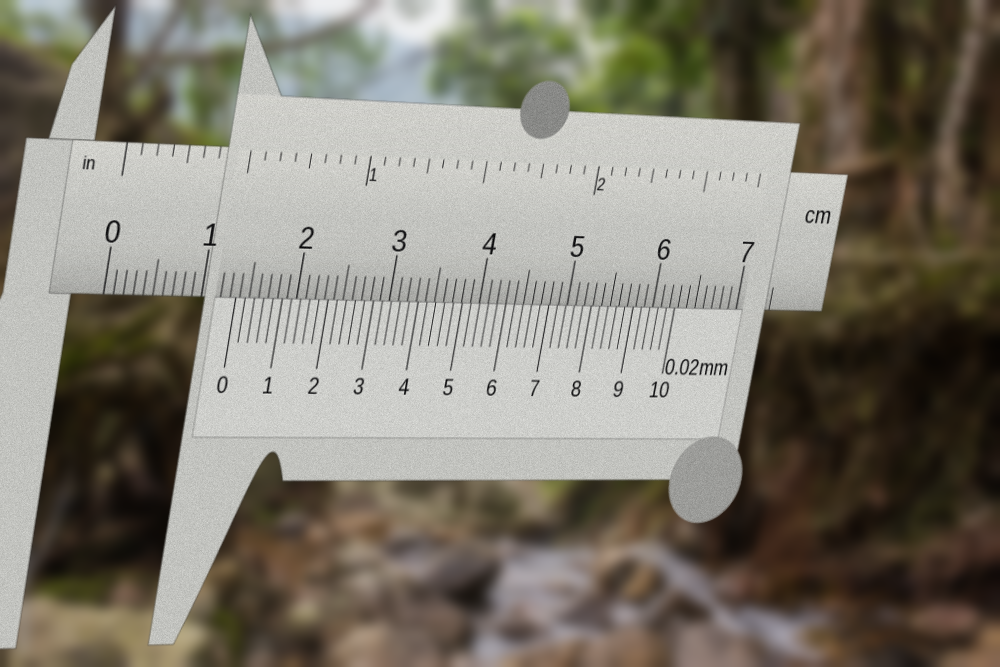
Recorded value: **13.6** mm
